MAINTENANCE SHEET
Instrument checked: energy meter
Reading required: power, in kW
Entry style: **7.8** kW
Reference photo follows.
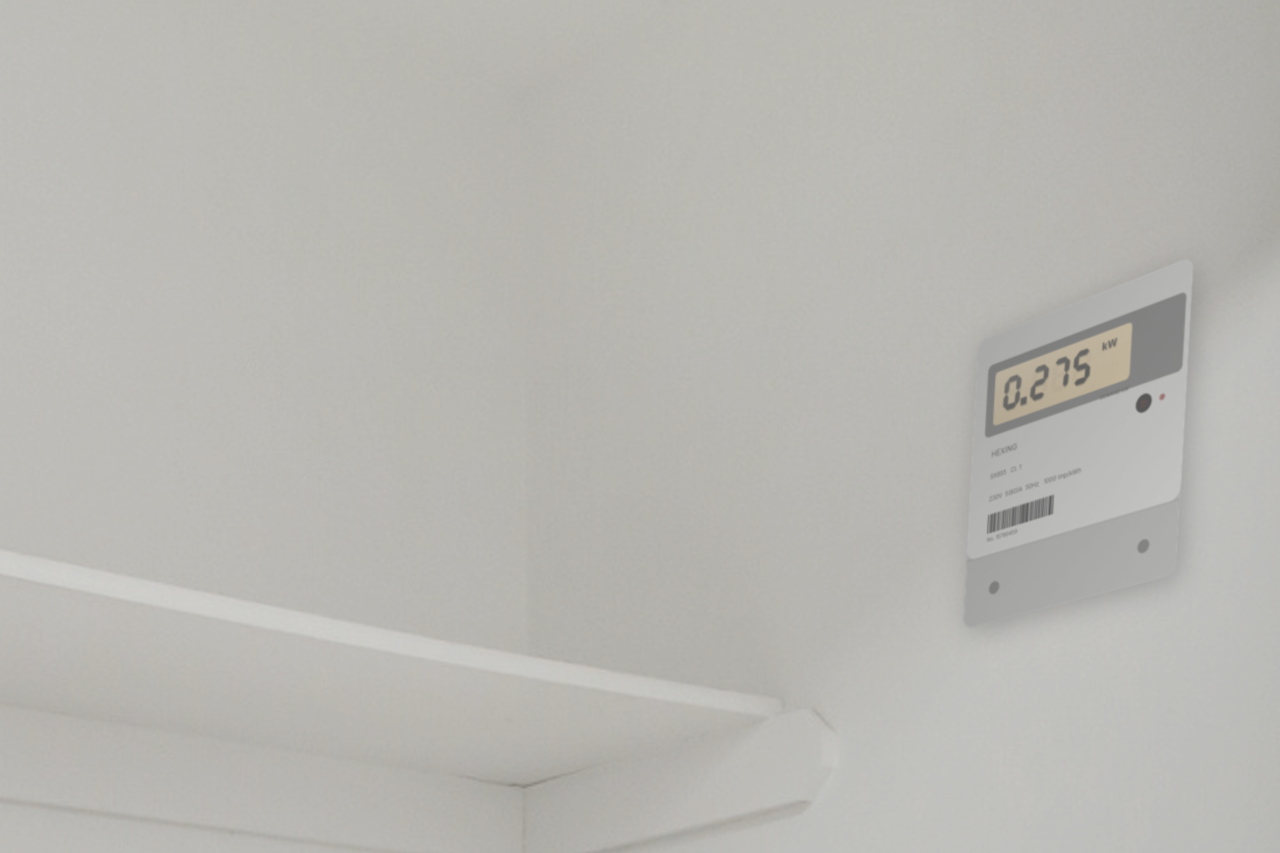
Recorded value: **0.275** kW
